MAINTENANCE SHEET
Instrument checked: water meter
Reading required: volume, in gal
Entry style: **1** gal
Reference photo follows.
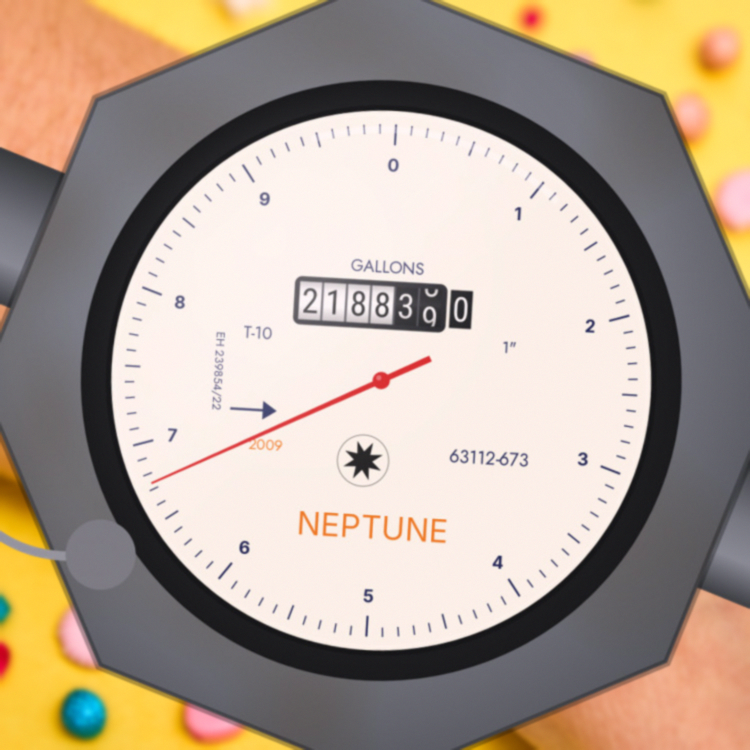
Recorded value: **2188386.7** gal
